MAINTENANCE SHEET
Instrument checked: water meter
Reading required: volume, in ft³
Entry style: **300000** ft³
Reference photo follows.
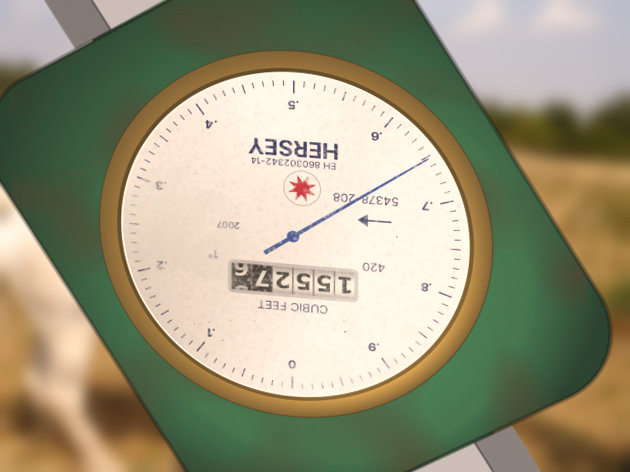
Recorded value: **155275.65** ft³
